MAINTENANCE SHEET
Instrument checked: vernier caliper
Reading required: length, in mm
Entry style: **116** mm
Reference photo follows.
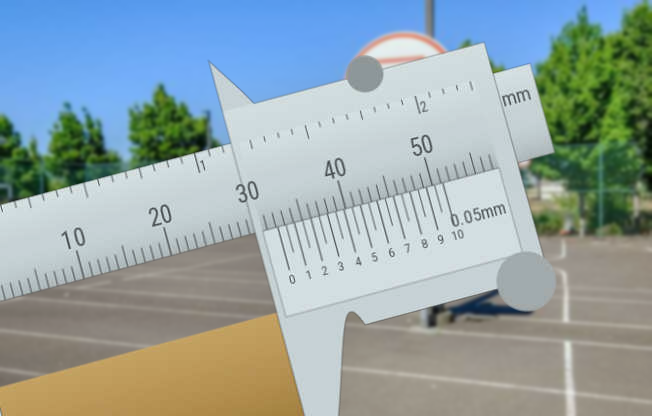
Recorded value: **32.2** mm
